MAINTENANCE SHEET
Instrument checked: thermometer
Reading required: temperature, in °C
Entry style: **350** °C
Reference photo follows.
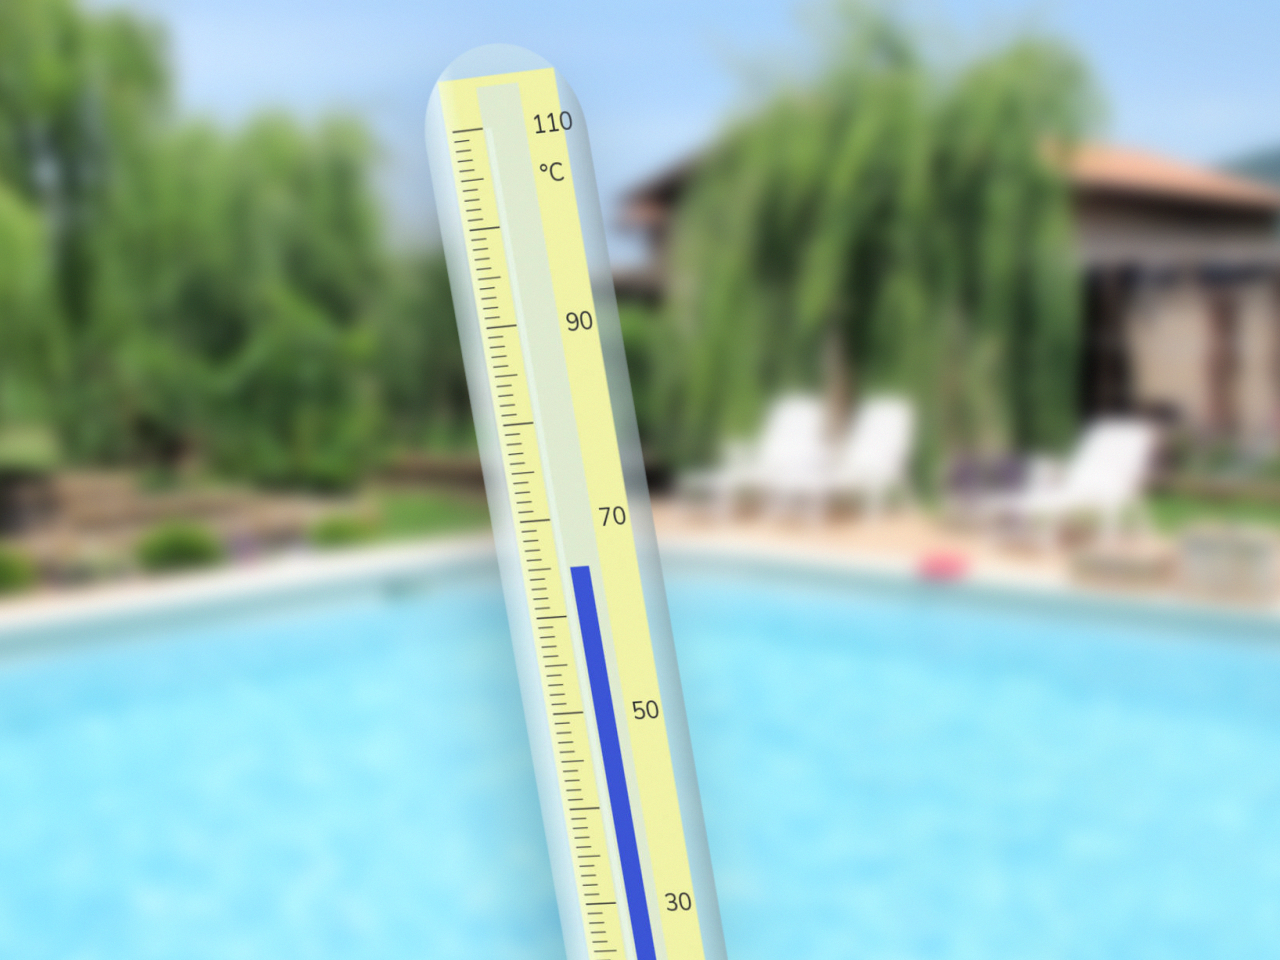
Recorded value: **65** °C
